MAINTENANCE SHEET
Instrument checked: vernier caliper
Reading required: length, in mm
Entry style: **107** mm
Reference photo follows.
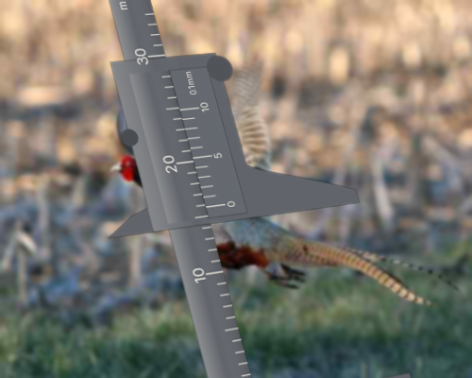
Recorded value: **15.8** mm
